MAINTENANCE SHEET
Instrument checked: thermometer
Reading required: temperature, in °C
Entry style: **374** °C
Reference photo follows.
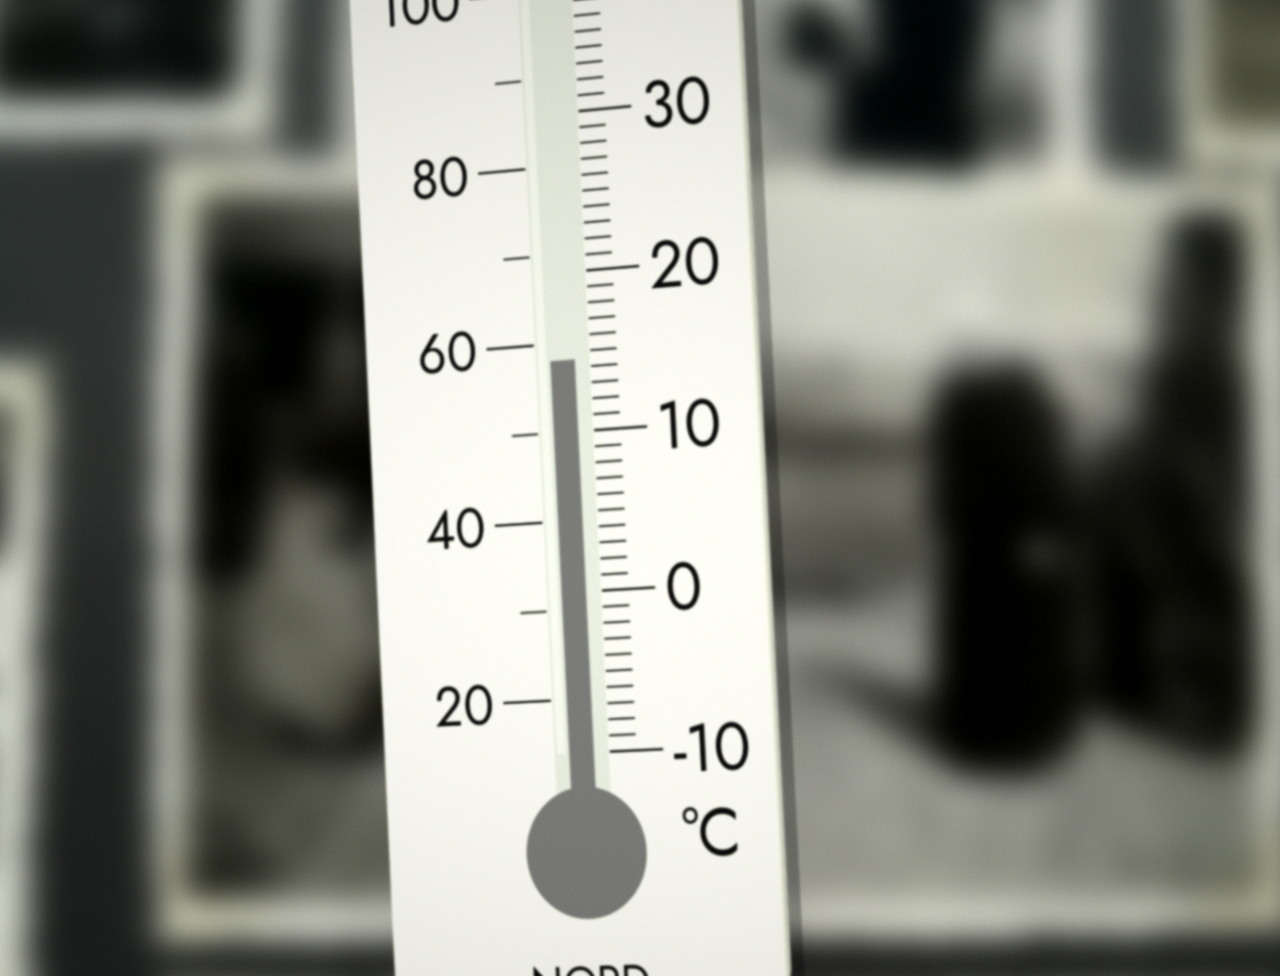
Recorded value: **14.5** °C
